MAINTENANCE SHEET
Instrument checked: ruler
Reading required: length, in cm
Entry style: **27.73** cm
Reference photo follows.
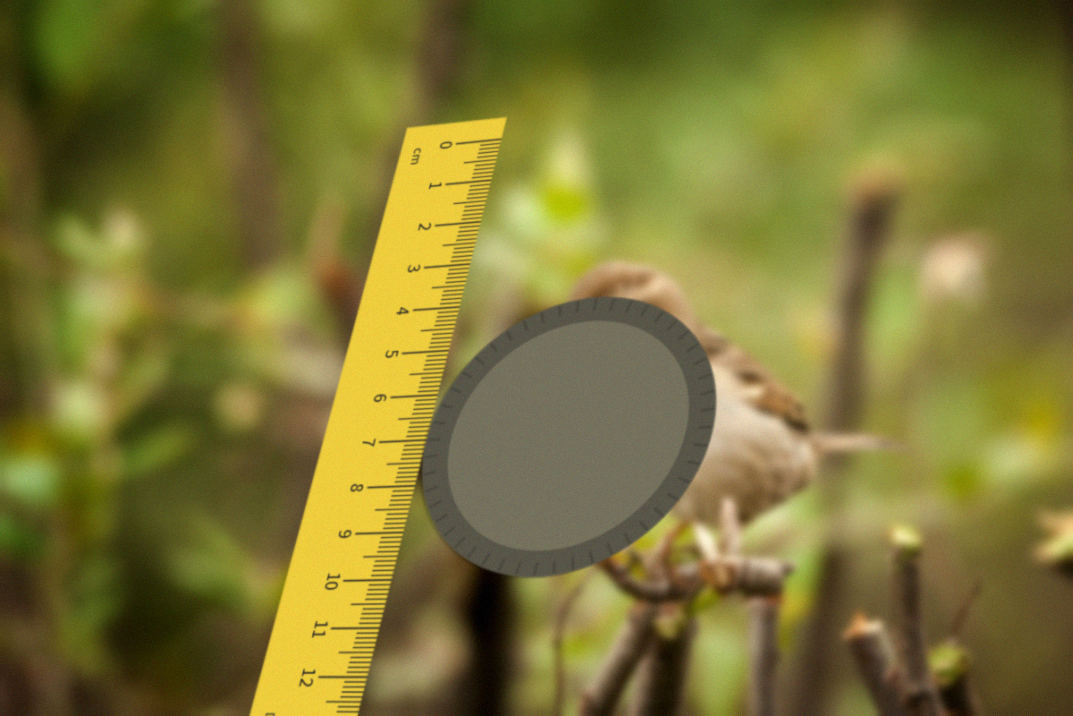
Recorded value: **6** cm
